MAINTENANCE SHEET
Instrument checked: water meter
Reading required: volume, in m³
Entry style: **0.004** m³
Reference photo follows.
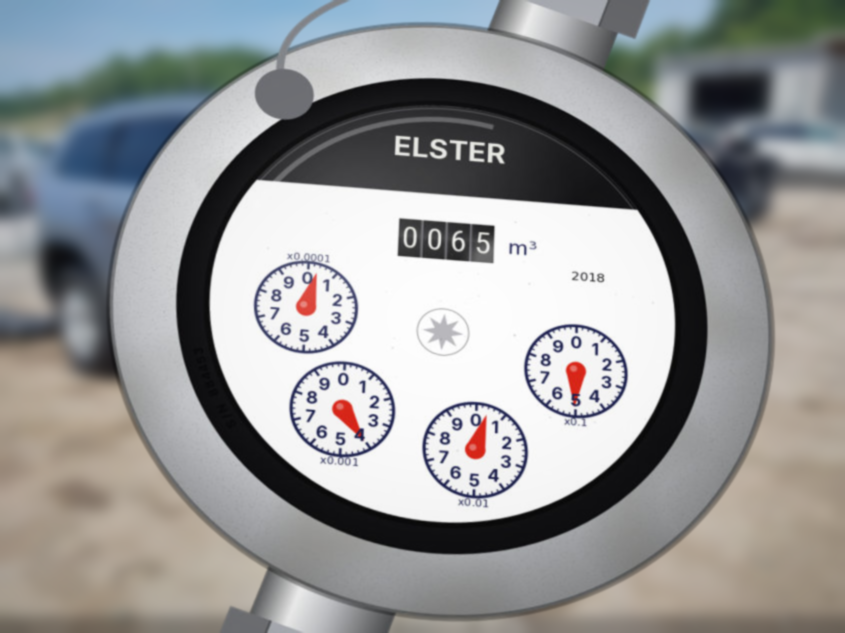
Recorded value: **65.5040** m³
